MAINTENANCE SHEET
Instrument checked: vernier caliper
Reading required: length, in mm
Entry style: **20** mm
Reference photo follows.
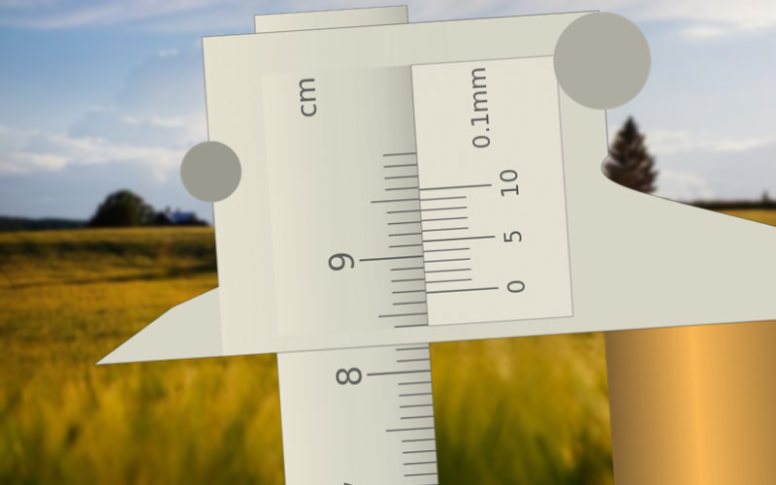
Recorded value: **86.8** mm
